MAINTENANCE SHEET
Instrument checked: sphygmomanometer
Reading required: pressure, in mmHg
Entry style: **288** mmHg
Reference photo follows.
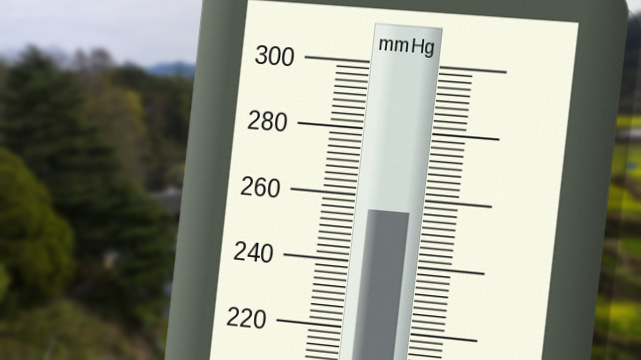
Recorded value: **256** mmHg
